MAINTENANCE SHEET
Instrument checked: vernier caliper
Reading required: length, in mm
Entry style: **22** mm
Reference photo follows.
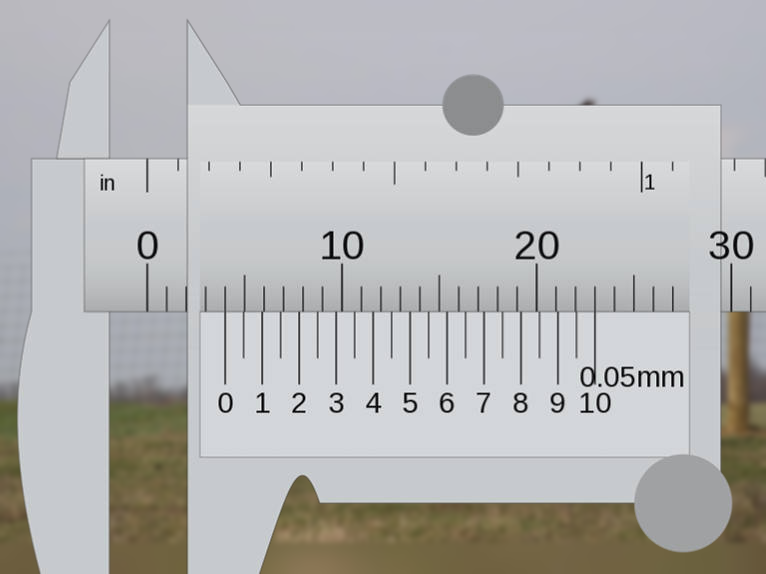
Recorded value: **4.0** mm
